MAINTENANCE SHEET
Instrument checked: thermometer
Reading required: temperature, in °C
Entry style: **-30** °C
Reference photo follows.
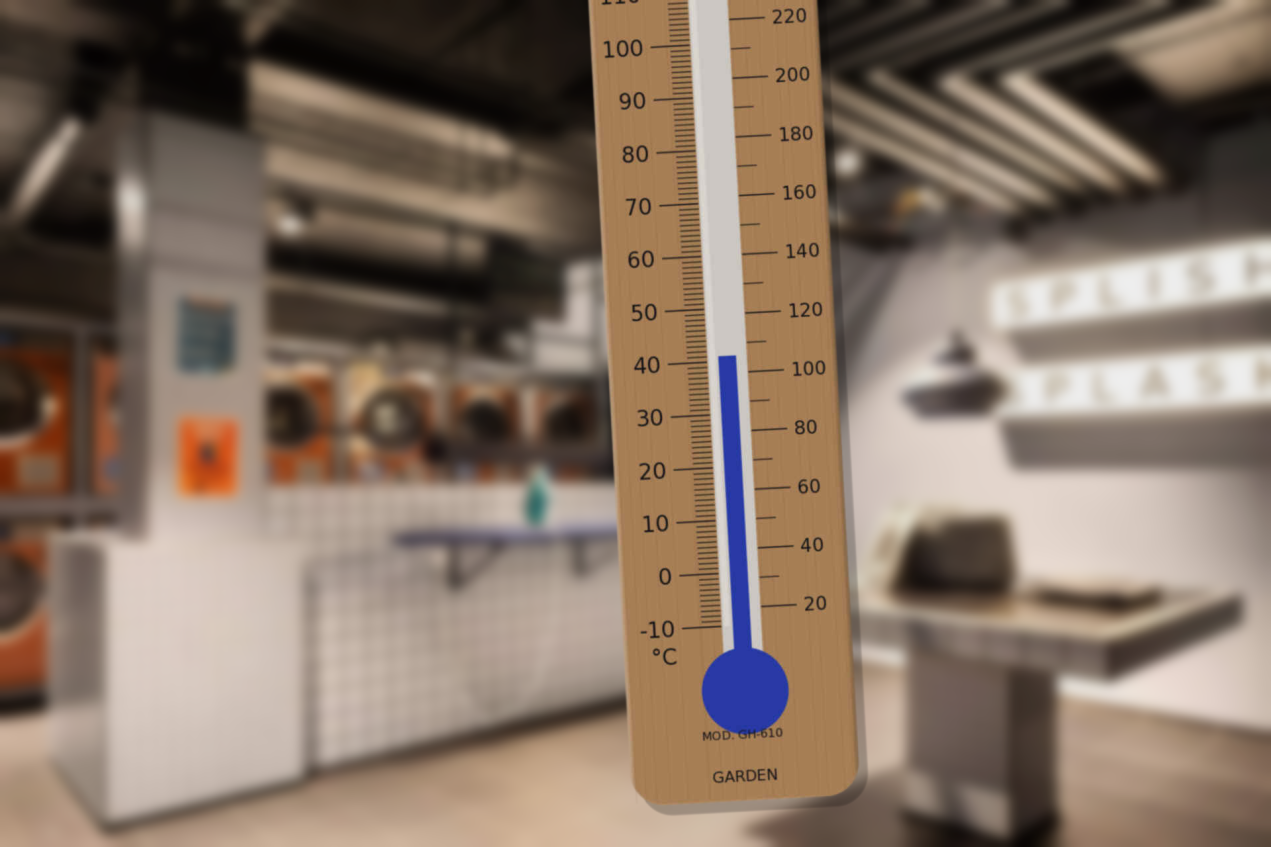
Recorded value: **41** °C
